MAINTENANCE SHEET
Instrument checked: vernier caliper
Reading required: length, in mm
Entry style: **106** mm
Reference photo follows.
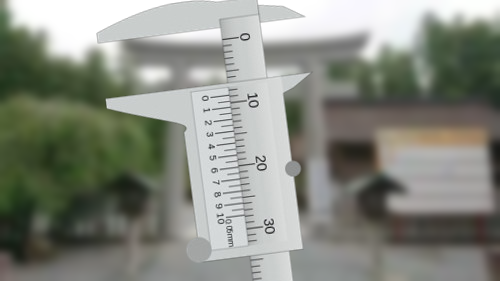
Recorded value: **8.8** mm
